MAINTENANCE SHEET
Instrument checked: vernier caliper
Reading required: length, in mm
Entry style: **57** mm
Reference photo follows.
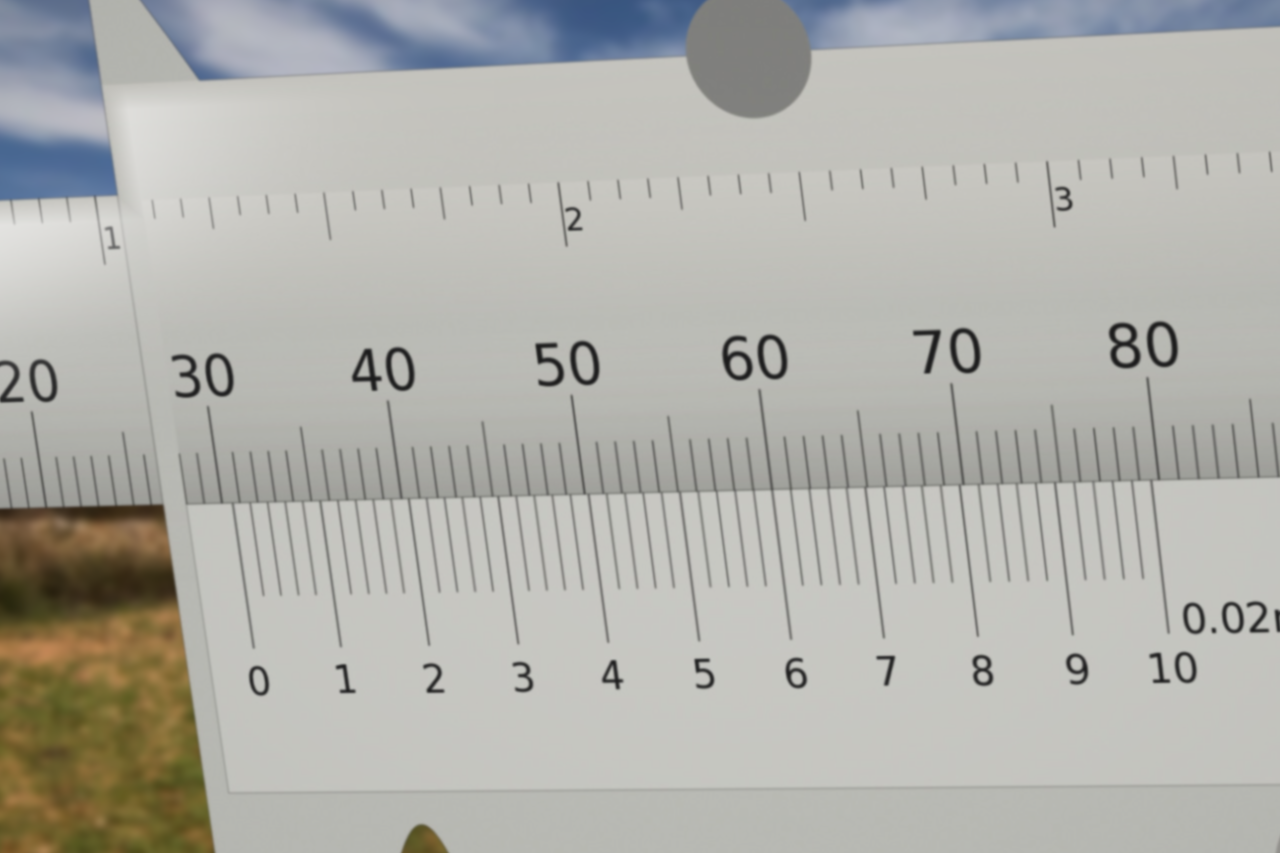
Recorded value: **30.6** mm
